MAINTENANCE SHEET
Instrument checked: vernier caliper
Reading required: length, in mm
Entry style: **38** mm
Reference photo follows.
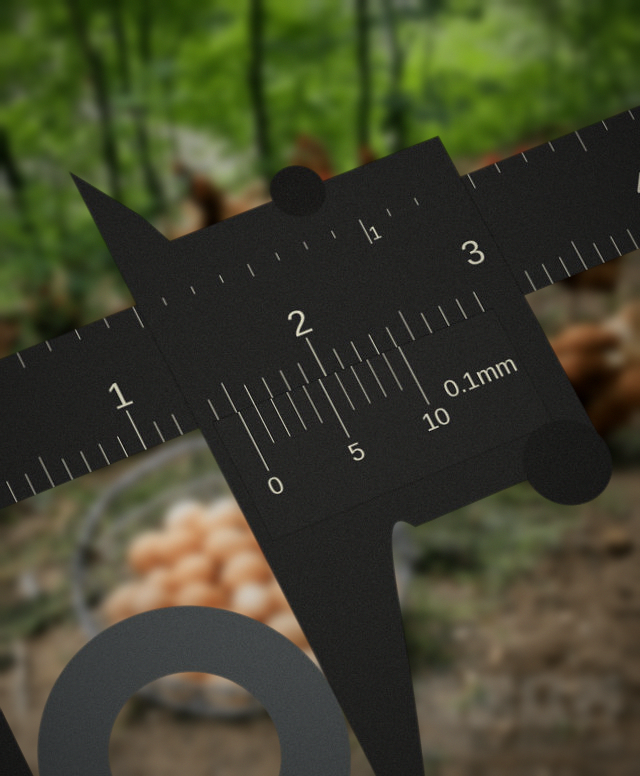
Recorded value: **15.1** mm
